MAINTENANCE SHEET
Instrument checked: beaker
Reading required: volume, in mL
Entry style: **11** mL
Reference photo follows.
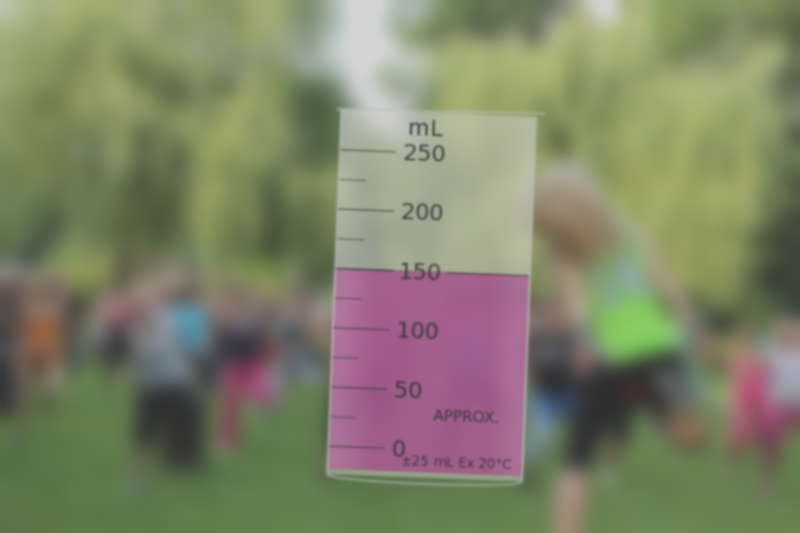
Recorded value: **150** mL
